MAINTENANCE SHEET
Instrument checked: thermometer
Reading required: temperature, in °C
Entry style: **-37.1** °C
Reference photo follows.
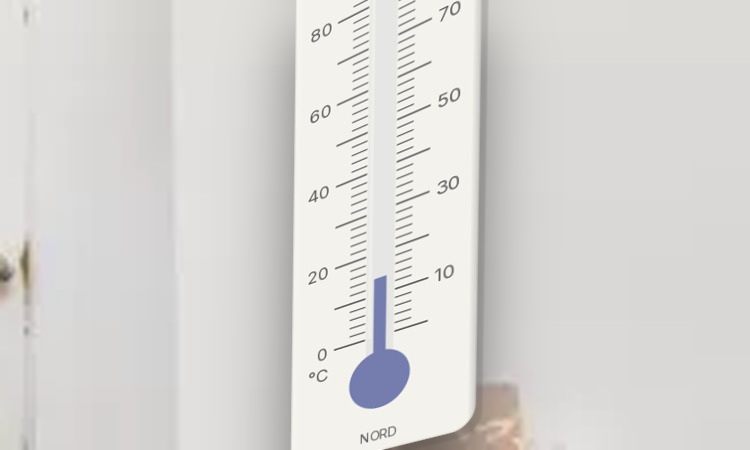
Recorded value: **14** °C
